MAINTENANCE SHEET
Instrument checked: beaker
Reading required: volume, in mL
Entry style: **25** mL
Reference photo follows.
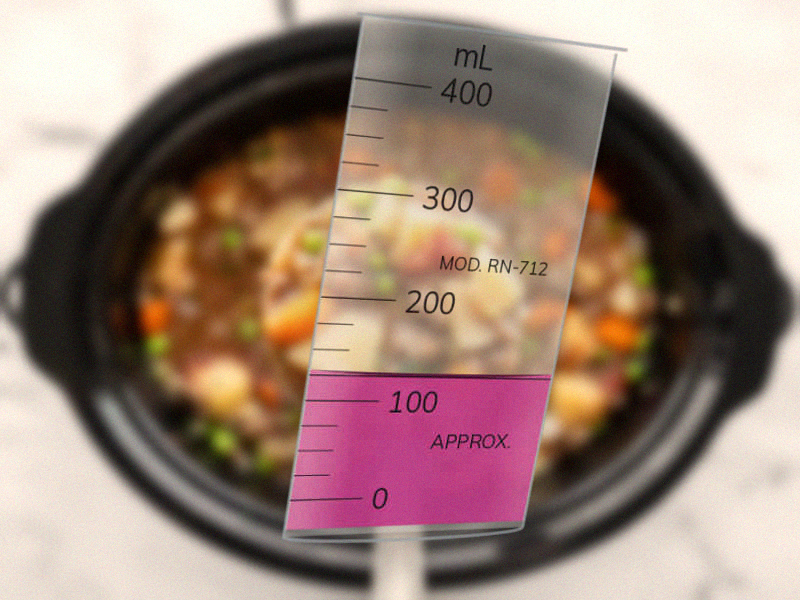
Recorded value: **125** mL
